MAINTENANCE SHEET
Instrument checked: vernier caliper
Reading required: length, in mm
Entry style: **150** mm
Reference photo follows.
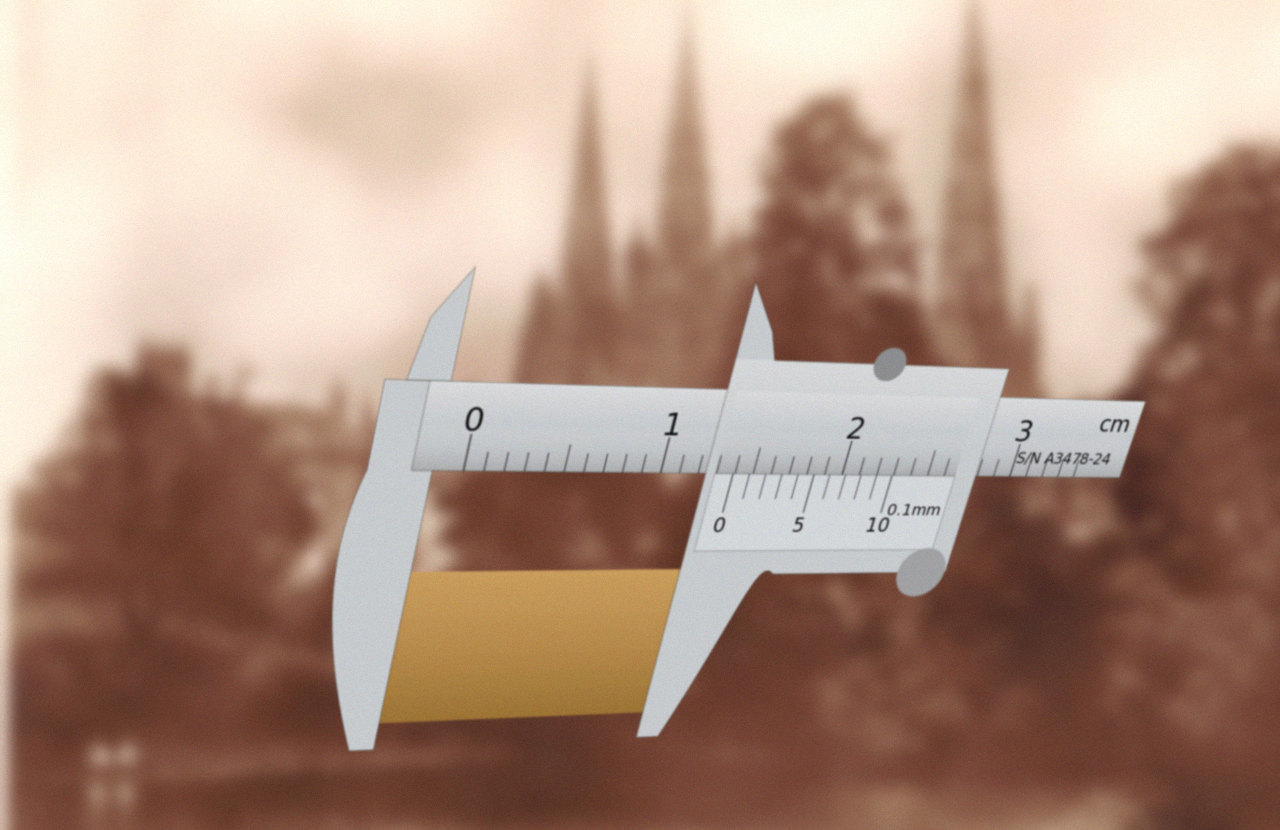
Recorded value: **13.9** mm
